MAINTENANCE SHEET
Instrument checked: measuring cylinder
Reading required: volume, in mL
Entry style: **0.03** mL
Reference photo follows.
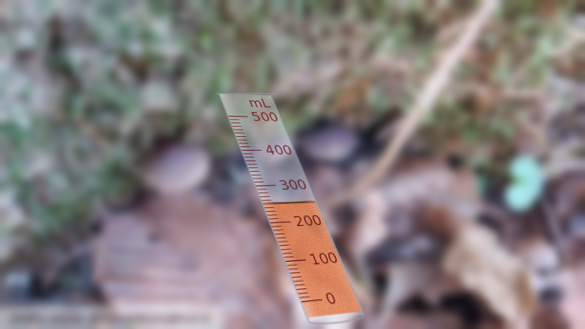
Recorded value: **250** mL
